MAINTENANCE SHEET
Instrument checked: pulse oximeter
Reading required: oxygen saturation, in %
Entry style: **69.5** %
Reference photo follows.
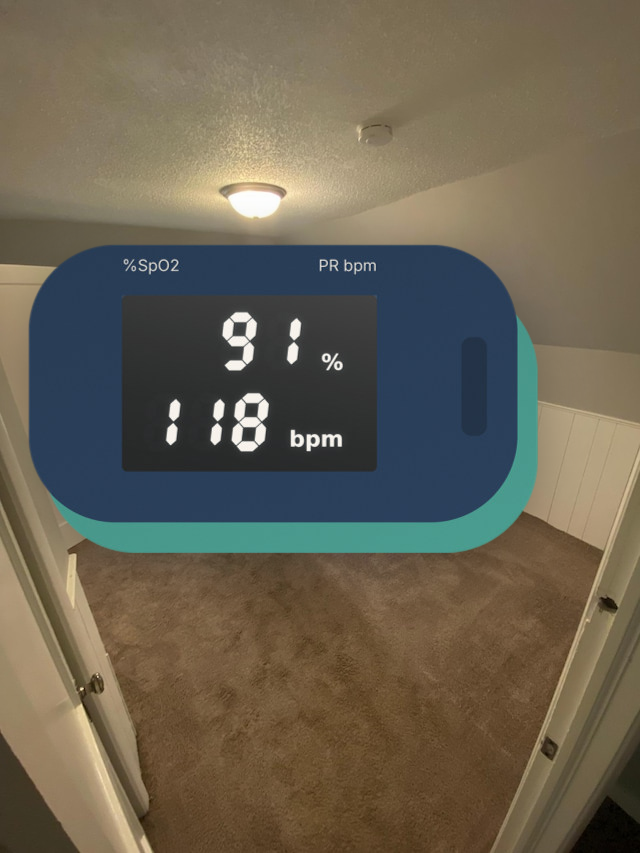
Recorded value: **91** %
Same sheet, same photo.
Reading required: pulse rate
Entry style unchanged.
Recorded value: **118** bpm
